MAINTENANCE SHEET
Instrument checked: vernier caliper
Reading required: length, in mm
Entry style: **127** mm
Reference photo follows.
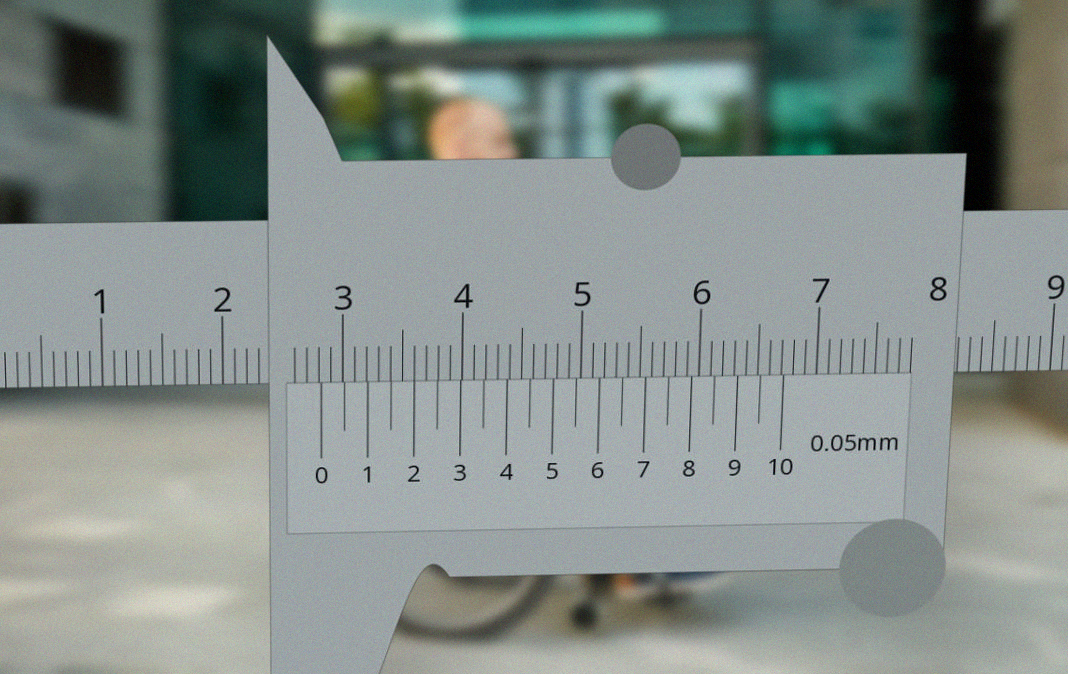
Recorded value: **28.2** mm
